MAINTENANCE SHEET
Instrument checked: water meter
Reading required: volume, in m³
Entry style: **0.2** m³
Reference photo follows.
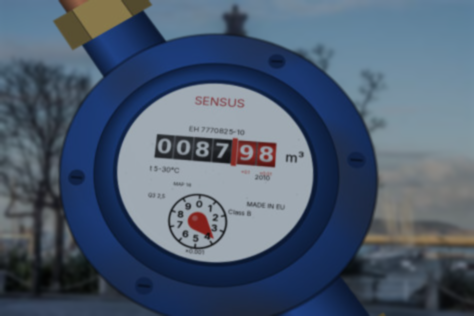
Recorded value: **87.983** m³
